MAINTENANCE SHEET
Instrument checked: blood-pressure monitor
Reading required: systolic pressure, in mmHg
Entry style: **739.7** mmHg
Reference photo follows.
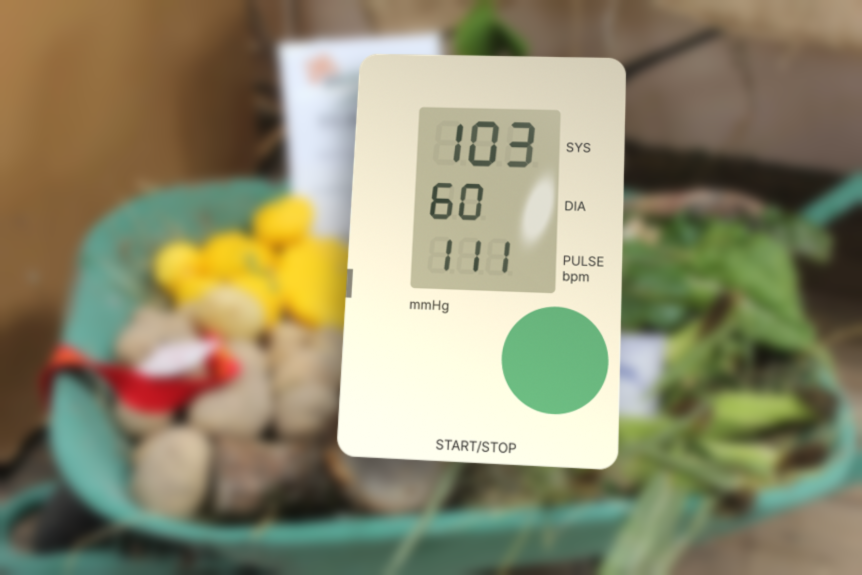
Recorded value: **103** mmHg
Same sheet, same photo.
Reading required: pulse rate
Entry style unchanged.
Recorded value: **111** bpm
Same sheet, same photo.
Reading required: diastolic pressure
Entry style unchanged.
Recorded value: **60** mmHg
